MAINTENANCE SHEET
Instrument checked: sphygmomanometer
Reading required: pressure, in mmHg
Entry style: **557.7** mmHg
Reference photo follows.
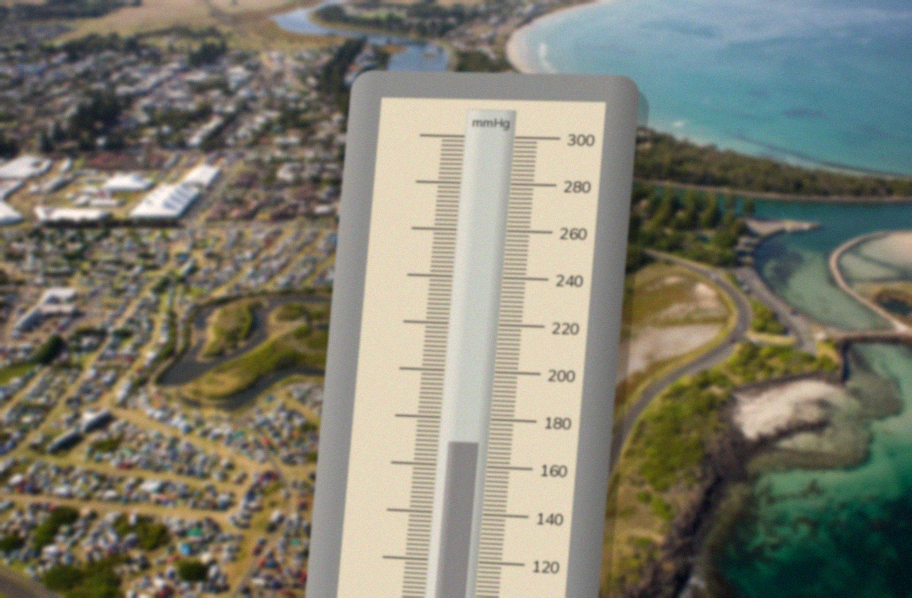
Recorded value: **170** mmHg
